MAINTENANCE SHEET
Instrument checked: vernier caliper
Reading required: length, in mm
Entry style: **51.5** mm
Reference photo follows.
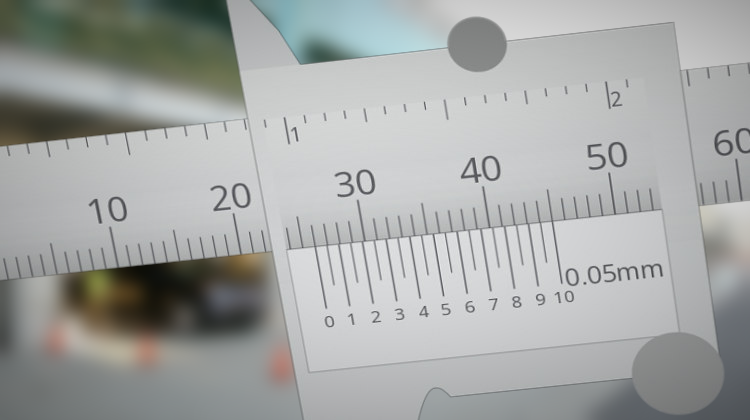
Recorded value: **26.0** mm
